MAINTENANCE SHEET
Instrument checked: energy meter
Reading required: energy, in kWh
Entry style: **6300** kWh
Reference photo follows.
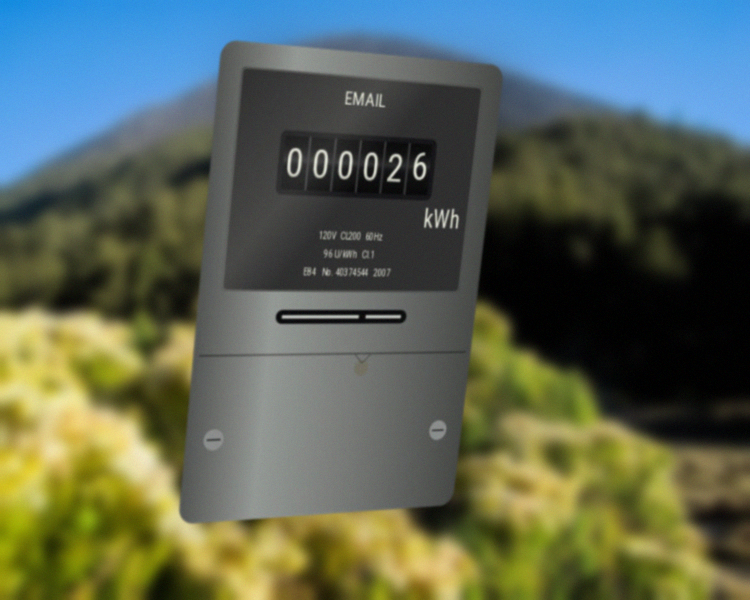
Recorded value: **26** kWh
